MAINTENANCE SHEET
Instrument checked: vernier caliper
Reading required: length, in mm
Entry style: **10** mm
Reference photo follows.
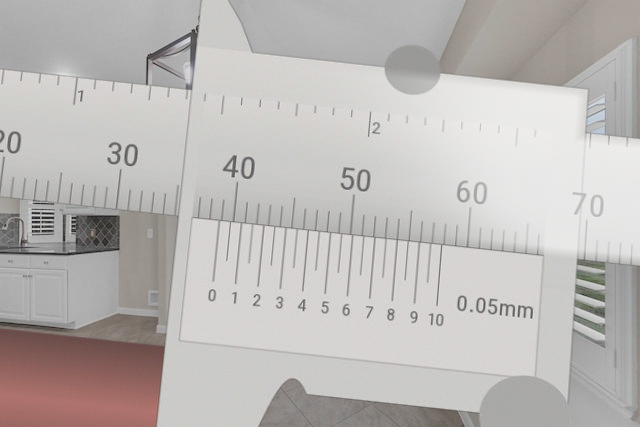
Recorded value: **38.8** mm
